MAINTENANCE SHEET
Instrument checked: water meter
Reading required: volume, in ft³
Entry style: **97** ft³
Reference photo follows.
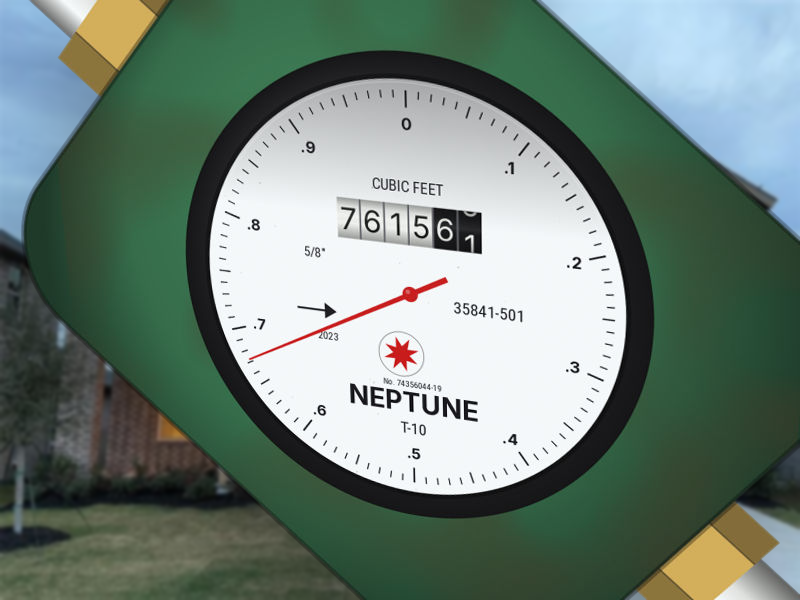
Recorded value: **761560.67** ft³
